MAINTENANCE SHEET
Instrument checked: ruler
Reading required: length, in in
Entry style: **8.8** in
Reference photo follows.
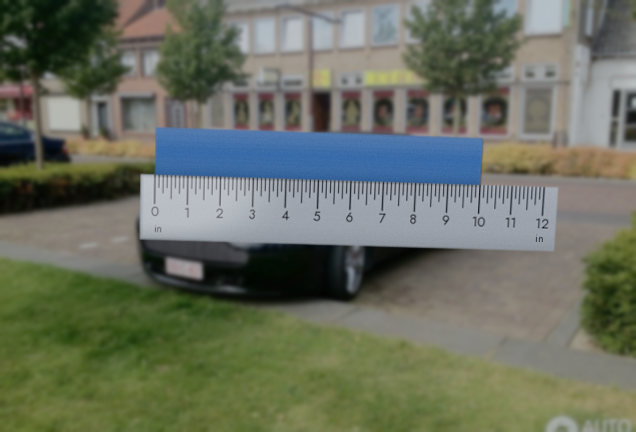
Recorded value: **10** in
